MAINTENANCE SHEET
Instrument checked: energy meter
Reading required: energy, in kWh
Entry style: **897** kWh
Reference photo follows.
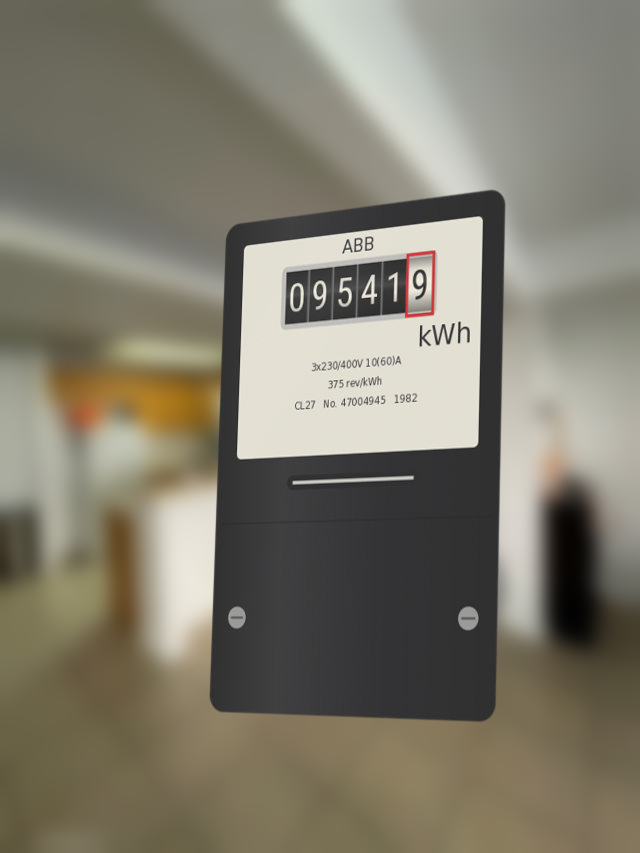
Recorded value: **9541.9** kWh
